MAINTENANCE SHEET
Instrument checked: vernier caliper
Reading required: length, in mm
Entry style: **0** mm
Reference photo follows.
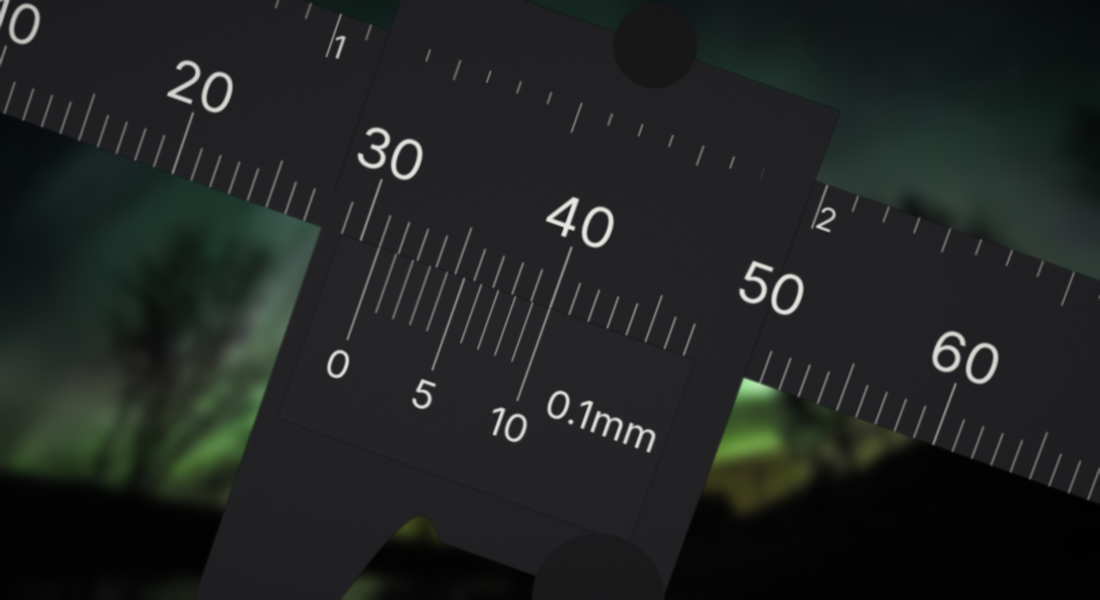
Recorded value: **31.0** mm
